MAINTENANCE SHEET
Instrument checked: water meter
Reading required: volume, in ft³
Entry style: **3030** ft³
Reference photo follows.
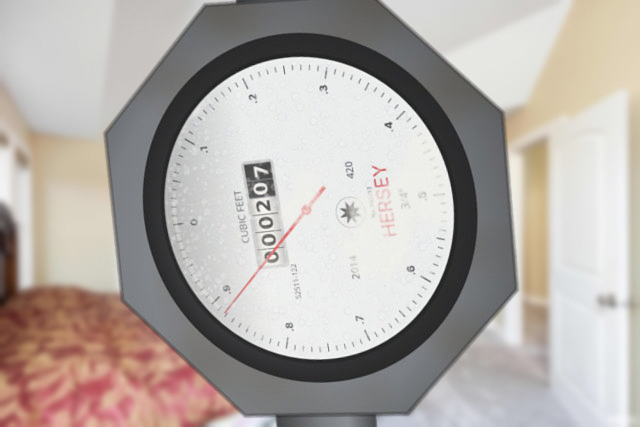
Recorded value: **206.88** ft³
